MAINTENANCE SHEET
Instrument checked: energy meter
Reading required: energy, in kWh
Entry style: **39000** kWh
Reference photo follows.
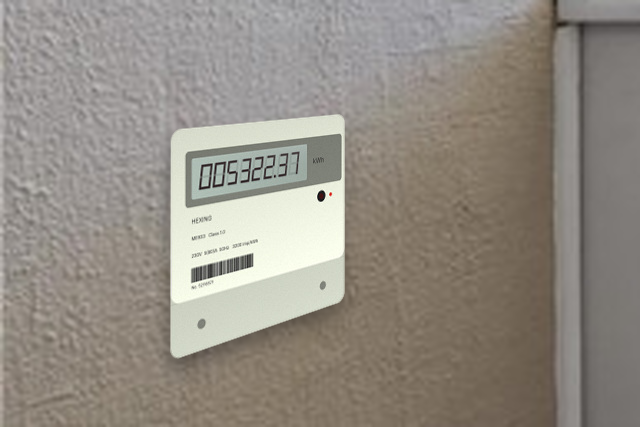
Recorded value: **5322.37** kWh
